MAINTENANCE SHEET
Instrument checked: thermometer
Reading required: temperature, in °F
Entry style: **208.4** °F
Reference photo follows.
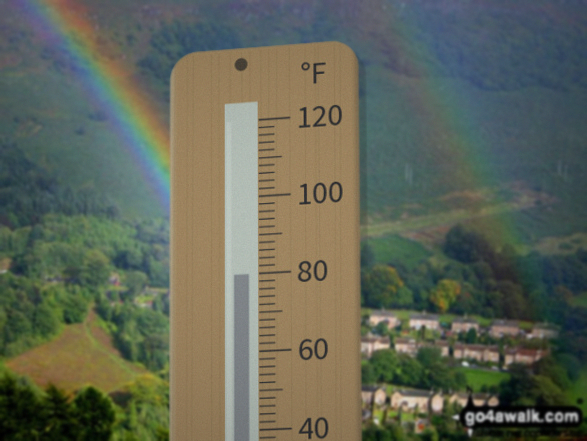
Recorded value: **80** °F
